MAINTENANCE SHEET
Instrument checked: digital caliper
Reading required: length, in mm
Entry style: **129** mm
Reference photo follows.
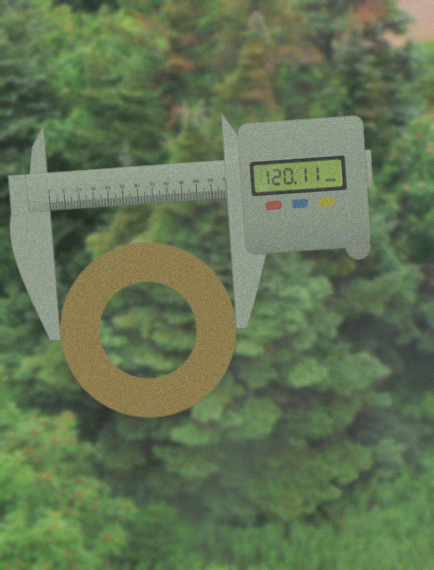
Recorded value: **120.11** mm
